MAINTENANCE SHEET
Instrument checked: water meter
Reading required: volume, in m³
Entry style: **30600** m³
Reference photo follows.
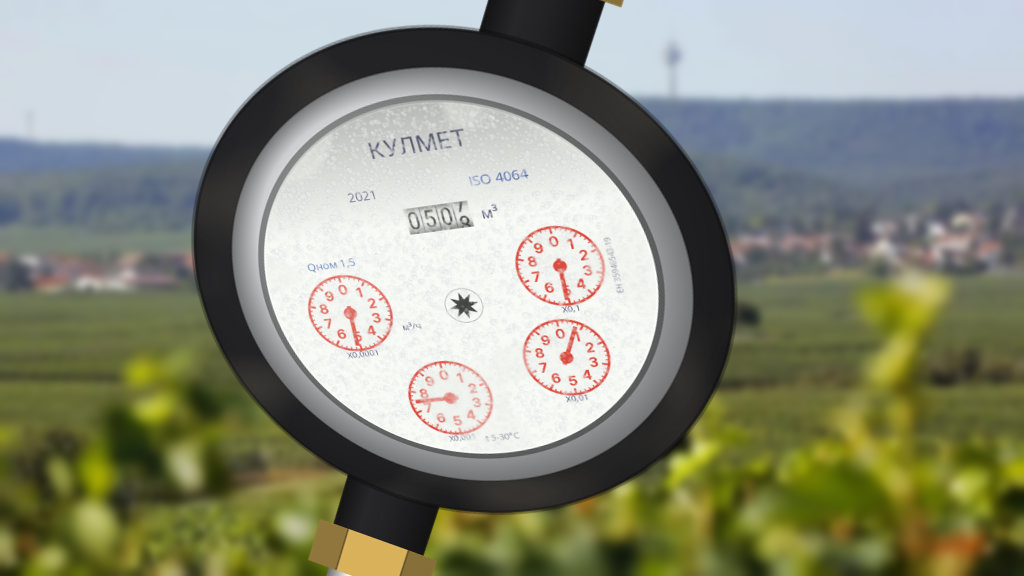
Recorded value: **507.5075** m³
